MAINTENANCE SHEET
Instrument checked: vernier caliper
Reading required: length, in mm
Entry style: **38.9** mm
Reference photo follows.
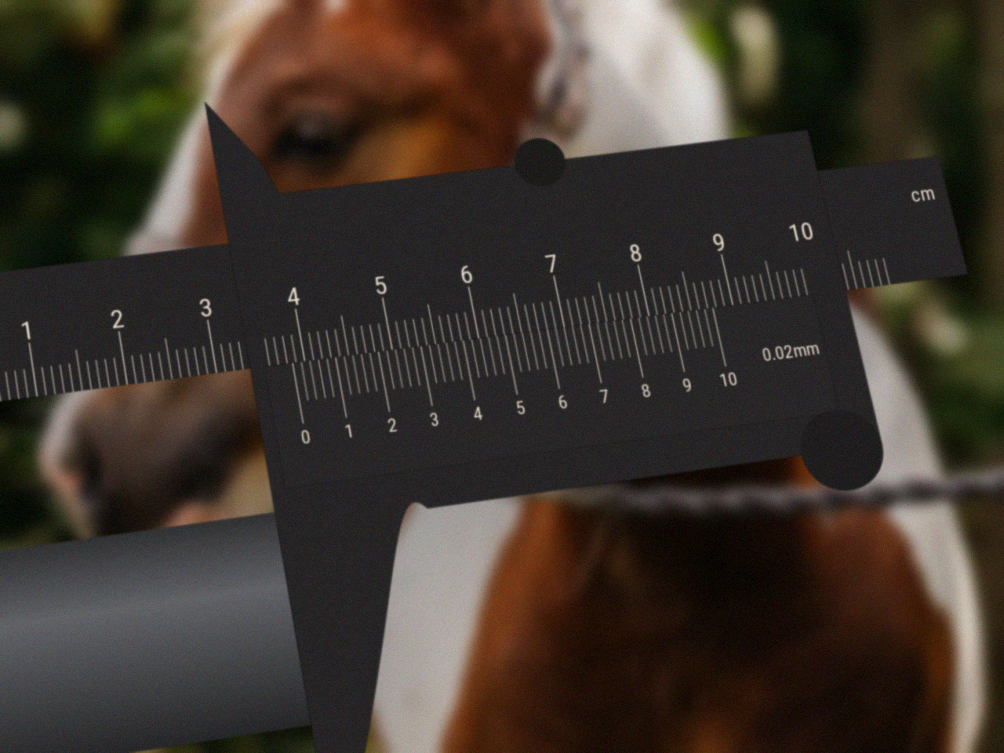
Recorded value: **38.6** mm
